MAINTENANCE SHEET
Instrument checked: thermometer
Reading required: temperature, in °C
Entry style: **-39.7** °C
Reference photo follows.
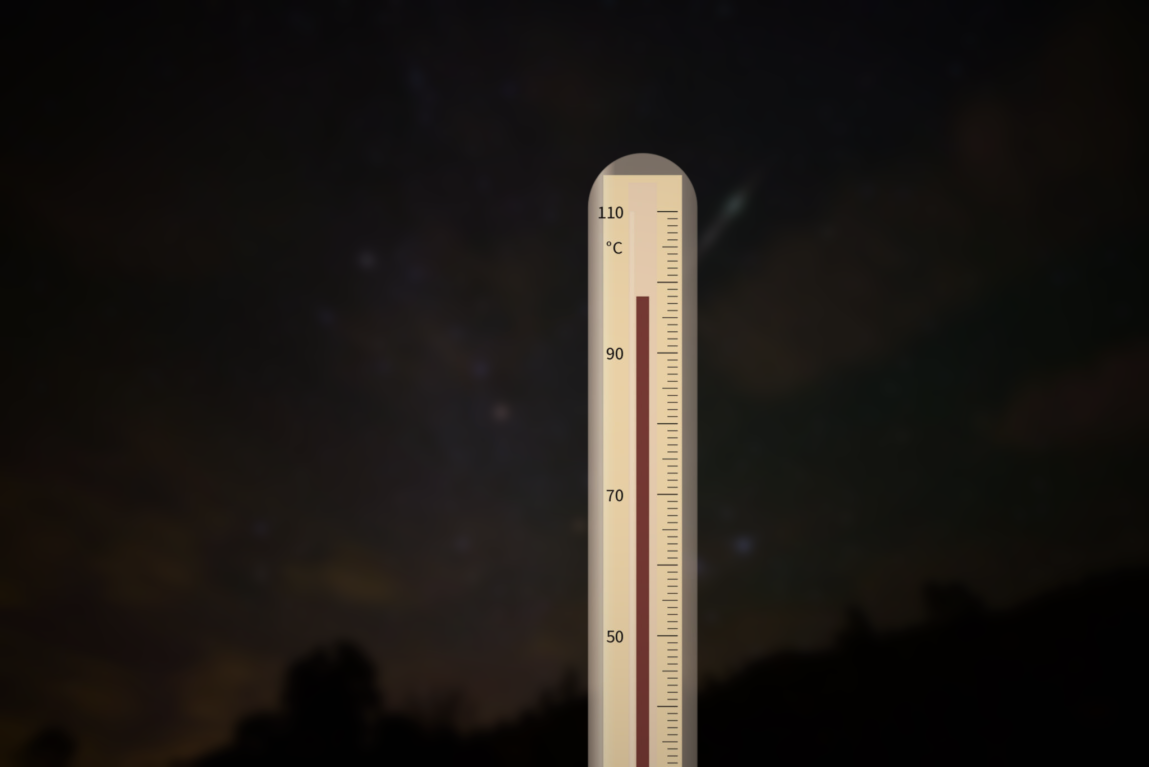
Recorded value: **98** °C
